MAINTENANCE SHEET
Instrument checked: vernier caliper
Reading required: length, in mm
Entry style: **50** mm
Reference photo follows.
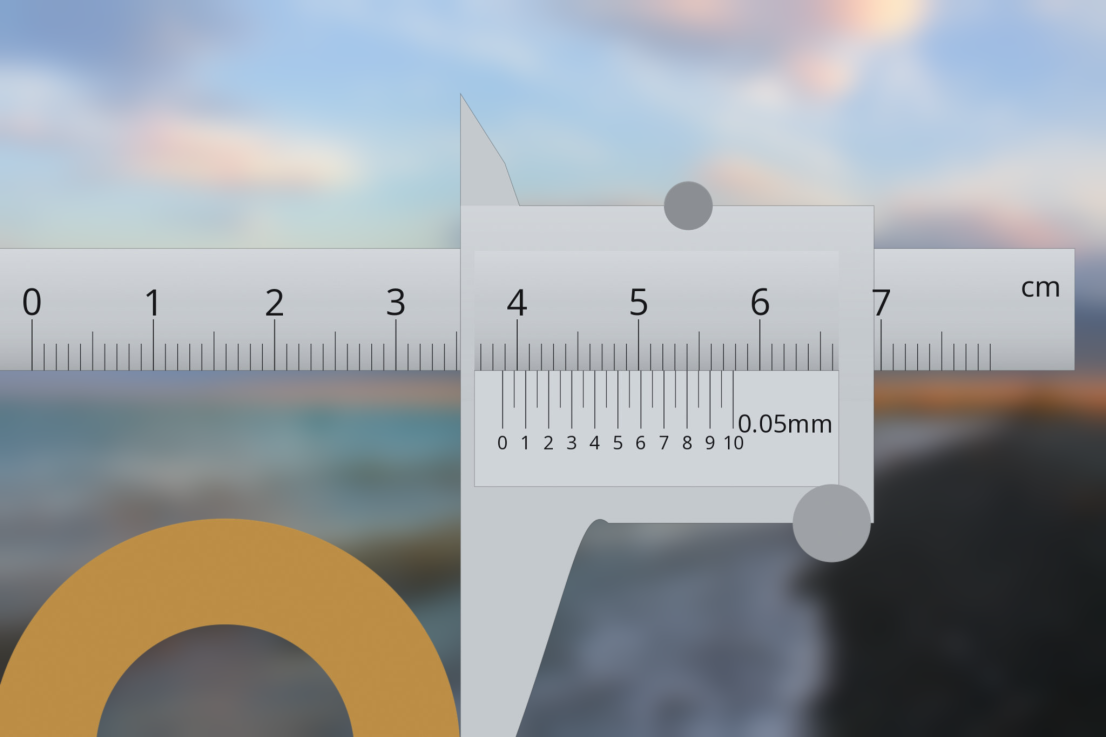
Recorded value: **38.8** mm
